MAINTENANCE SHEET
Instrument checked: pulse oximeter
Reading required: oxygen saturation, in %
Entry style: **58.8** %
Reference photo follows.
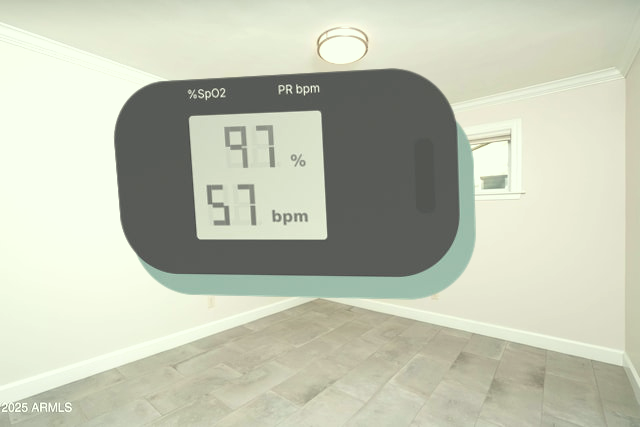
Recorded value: **97** %
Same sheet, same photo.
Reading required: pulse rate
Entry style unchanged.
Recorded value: **57** bpm
